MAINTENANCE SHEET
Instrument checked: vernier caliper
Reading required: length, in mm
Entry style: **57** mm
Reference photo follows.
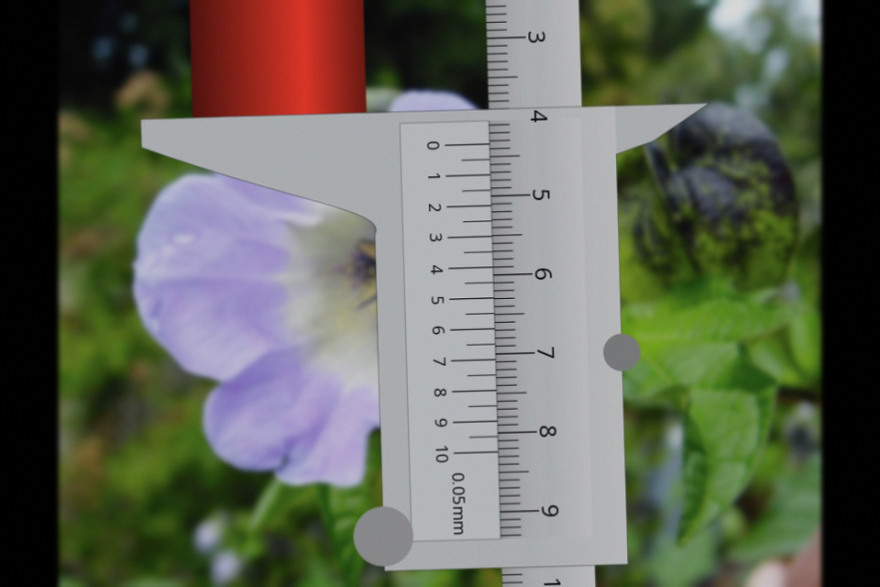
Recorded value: **43.4** mm
